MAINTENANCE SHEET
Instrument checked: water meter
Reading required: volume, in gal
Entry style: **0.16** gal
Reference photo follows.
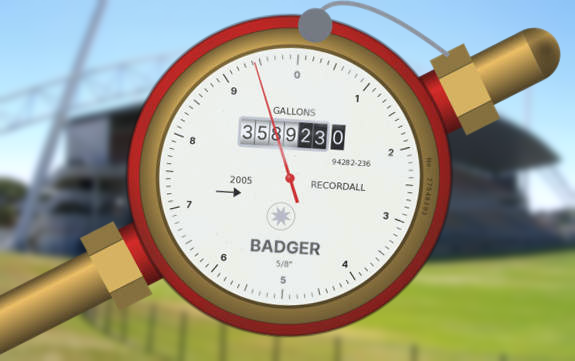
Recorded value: **3589229.4** gal
